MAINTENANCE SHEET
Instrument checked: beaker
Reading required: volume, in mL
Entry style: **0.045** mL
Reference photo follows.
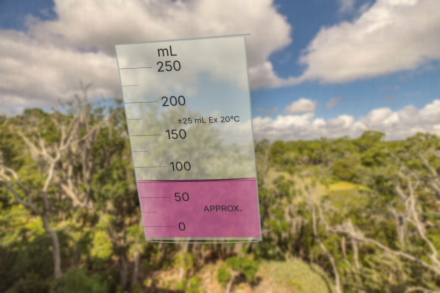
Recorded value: **75** mL
